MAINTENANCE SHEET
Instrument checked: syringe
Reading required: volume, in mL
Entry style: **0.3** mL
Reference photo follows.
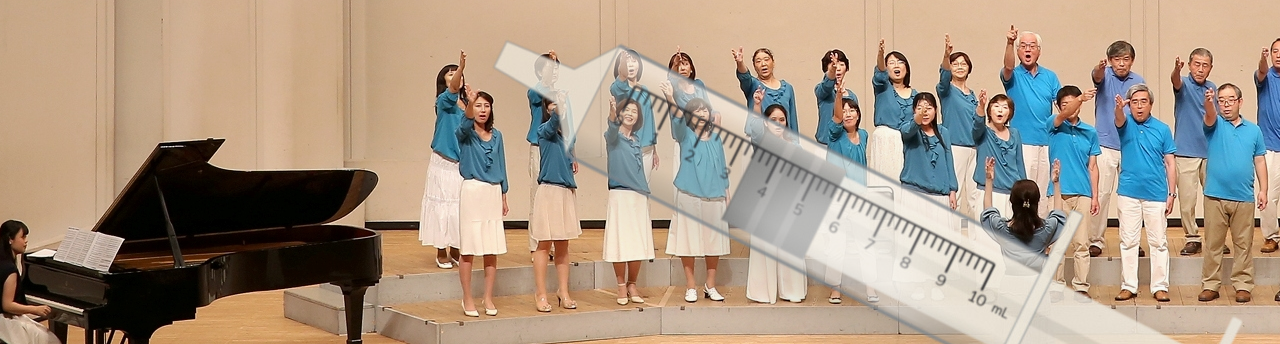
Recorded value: **3.4** mL
